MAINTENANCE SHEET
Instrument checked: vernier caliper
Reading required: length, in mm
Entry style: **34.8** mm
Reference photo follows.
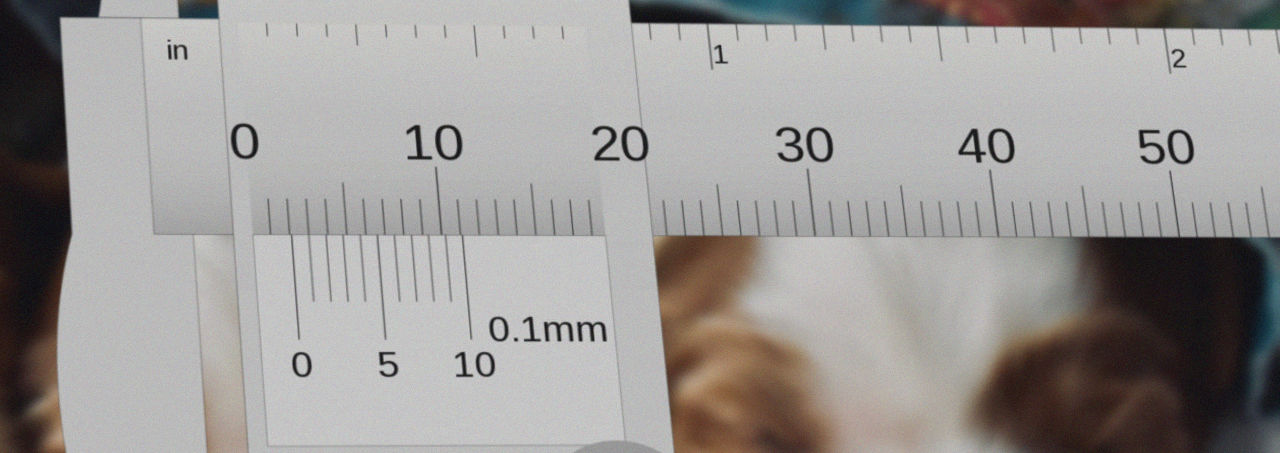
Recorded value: **2.1** mm
